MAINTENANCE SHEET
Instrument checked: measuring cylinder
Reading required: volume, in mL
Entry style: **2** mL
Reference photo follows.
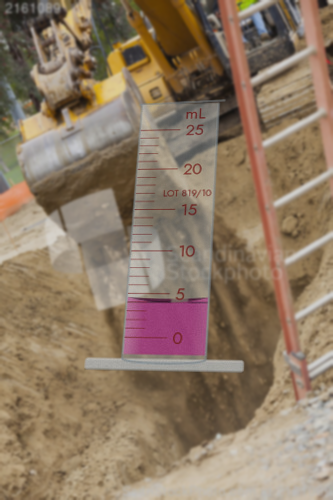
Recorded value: **4** mL
